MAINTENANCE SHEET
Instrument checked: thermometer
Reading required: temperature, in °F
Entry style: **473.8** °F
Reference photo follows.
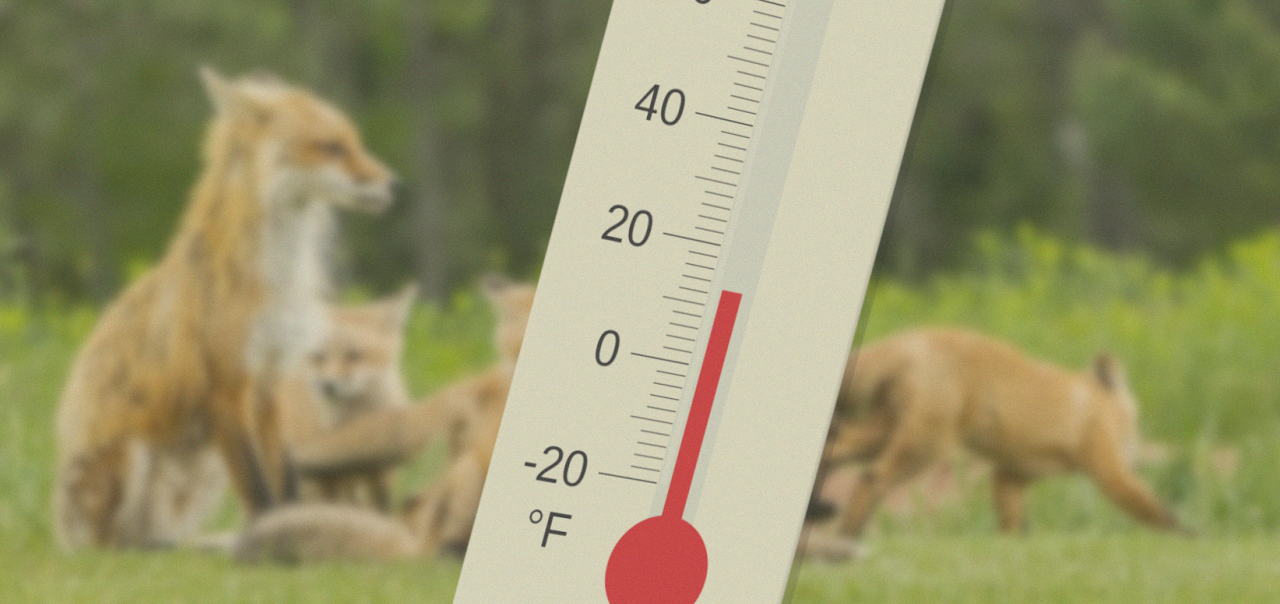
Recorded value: **13** °F
